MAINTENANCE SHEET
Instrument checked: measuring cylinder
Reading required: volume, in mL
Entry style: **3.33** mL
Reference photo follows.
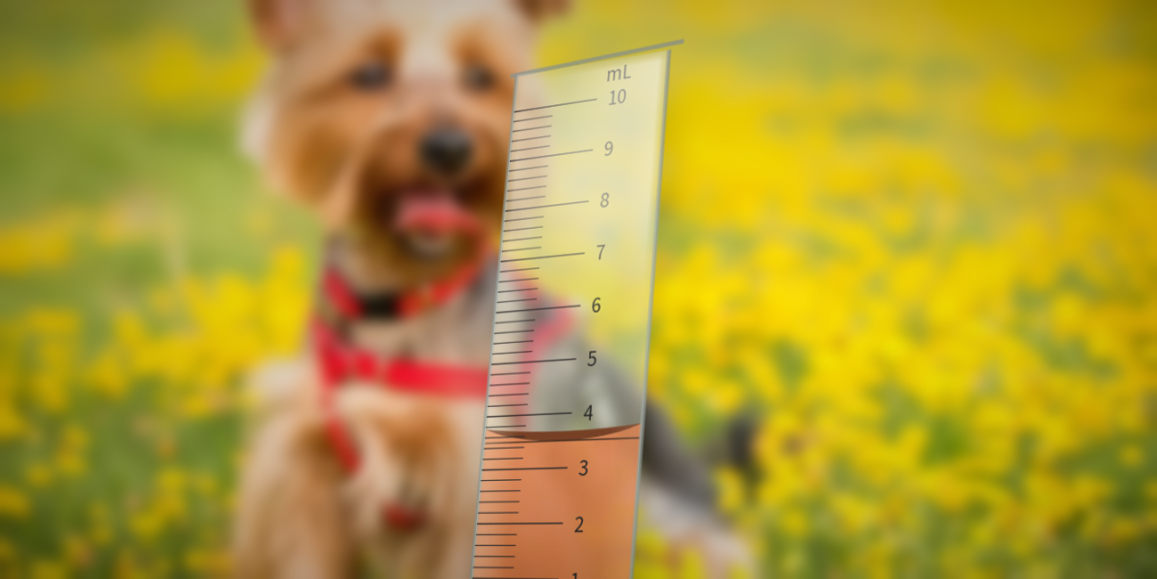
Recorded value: **3.5** mL
